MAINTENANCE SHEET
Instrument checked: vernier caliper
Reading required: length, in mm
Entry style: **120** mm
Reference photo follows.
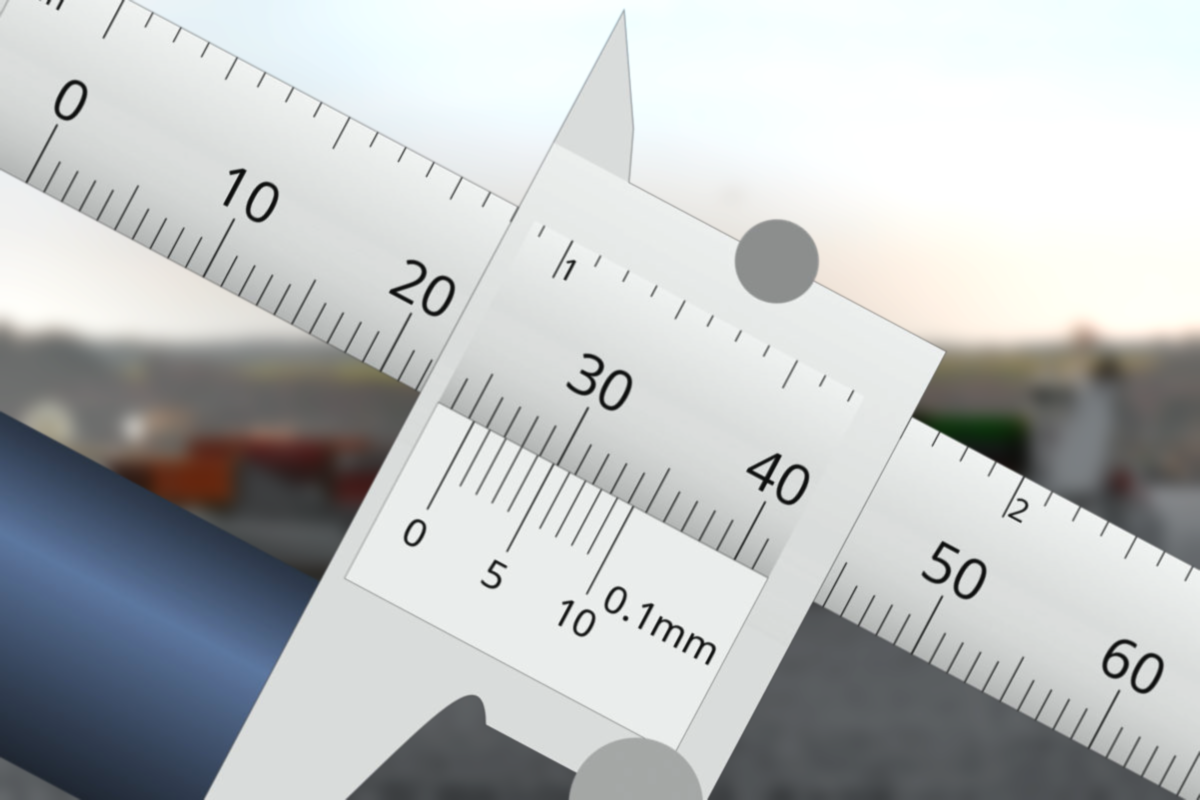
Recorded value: **25.3** mm
